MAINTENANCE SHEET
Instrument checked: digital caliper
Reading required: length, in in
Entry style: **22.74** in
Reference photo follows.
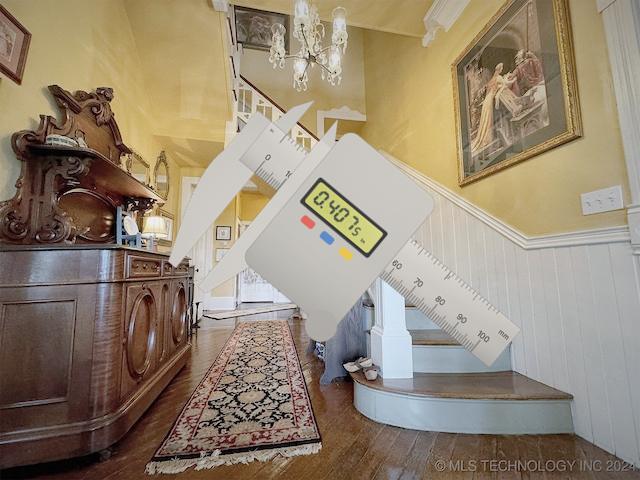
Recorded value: **0.4075** in
